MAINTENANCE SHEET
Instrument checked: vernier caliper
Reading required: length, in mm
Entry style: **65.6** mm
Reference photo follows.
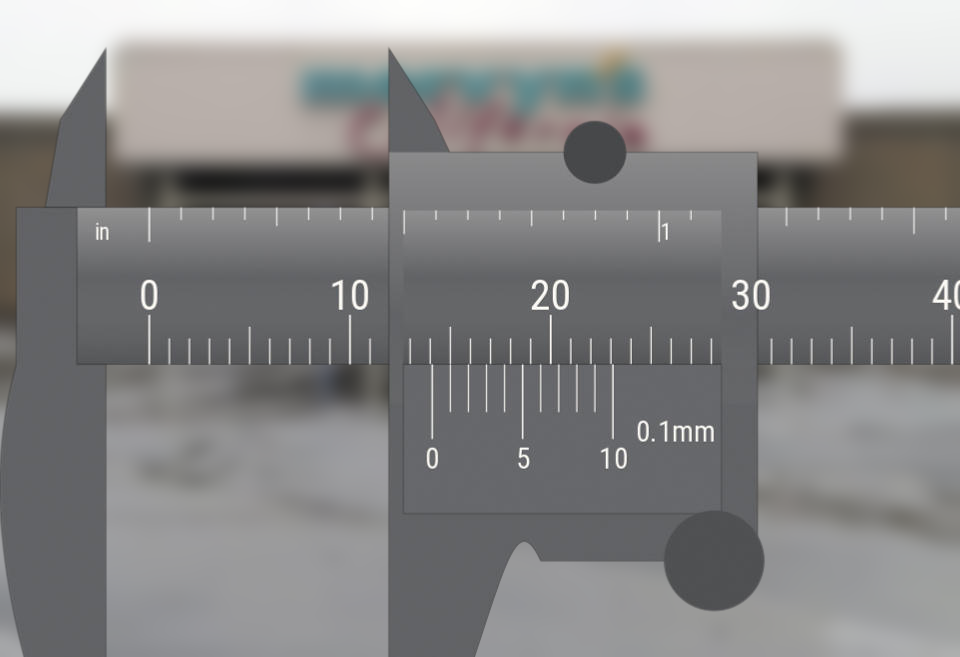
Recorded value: **14.1** mm
